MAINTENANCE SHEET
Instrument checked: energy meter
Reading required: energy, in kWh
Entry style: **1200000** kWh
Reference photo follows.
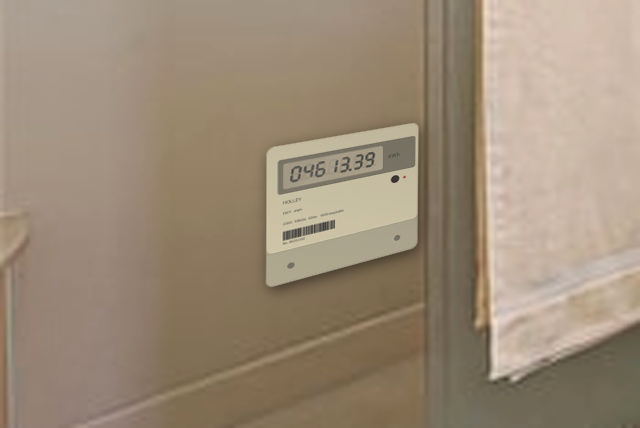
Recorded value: **4613.39** kWh
